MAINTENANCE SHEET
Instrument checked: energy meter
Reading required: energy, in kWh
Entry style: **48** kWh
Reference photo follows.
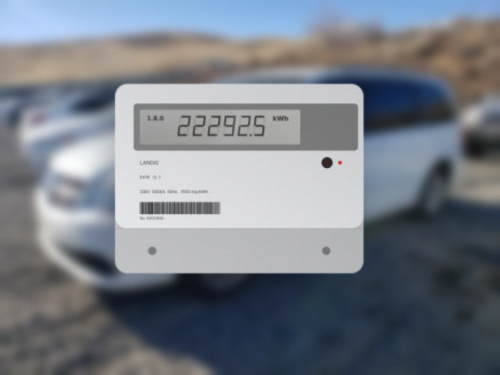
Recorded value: **22292.5** kWh
